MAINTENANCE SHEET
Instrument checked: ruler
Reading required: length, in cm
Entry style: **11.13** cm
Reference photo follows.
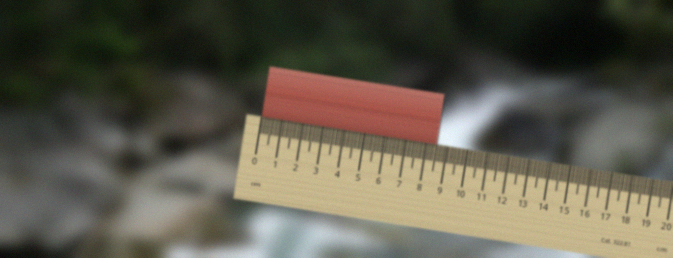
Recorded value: **8.5** cm
